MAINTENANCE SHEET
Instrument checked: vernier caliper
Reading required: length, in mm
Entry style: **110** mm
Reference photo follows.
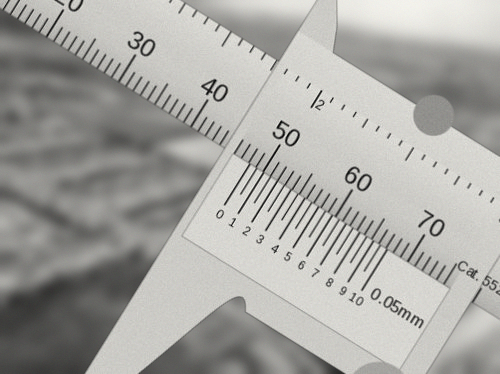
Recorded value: **48.2** mm
